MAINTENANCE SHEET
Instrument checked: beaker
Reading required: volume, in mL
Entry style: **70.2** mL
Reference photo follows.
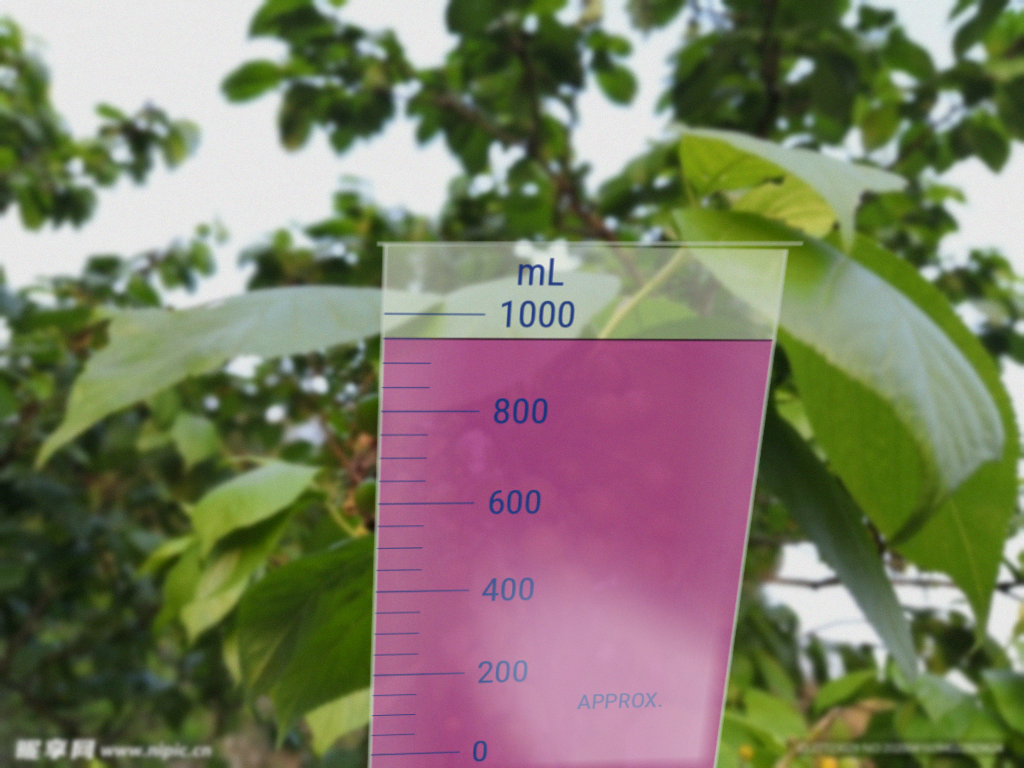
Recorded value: **950** mL
